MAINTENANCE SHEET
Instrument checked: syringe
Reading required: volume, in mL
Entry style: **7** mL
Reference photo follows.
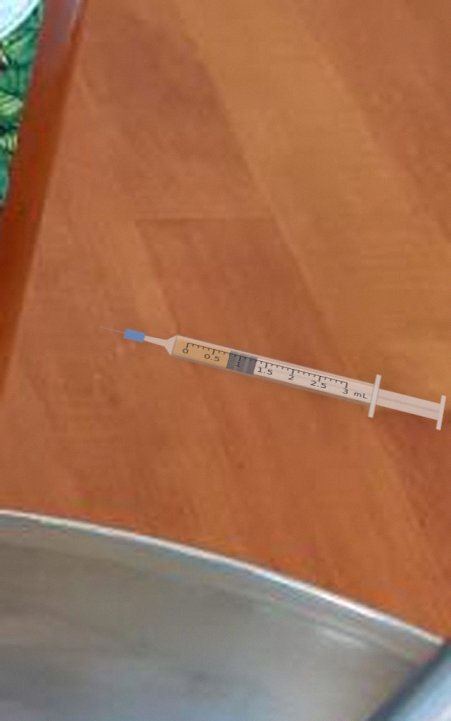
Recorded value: **0.8** mL
